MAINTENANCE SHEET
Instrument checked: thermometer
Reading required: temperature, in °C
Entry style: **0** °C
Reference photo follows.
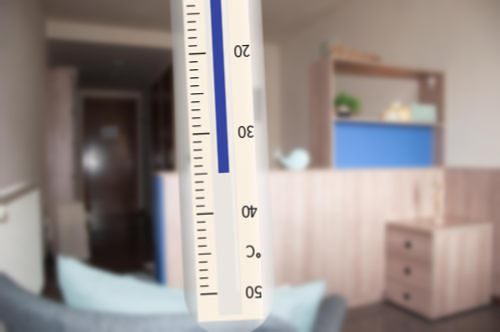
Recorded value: **35** °C
